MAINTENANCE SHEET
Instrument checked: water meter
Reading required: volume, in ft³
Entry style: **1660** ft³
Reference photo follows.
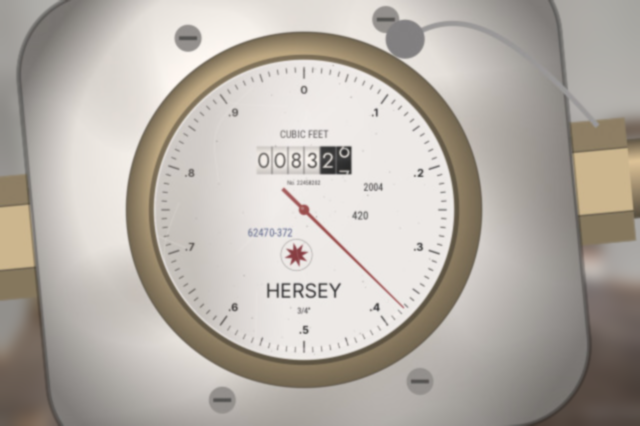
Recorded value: **8326.37** ft³
